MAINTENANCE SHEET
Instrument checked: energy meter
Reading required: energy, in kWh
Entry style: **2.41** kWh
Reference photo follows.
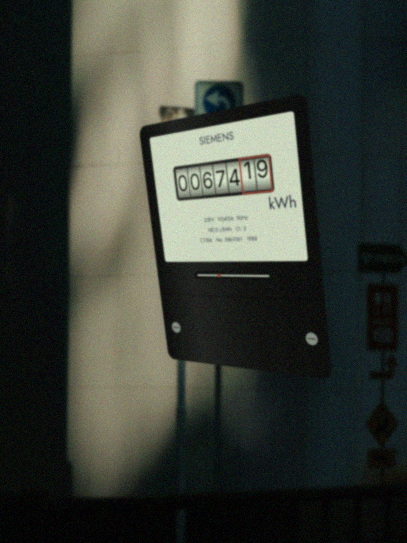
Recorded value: **674.19** kWh
